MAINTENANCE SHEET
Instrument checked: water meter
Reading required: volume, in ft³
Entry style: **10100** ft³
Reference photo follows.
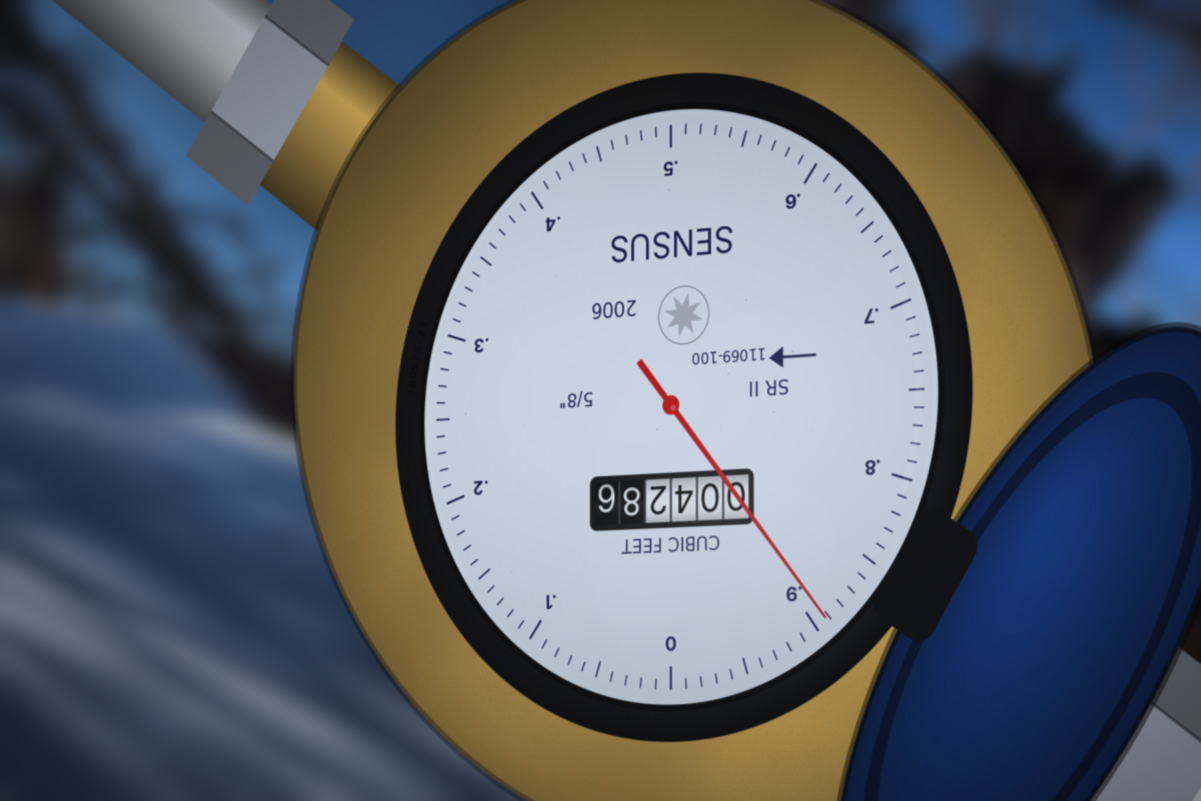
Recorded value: **4285.89** ft³
